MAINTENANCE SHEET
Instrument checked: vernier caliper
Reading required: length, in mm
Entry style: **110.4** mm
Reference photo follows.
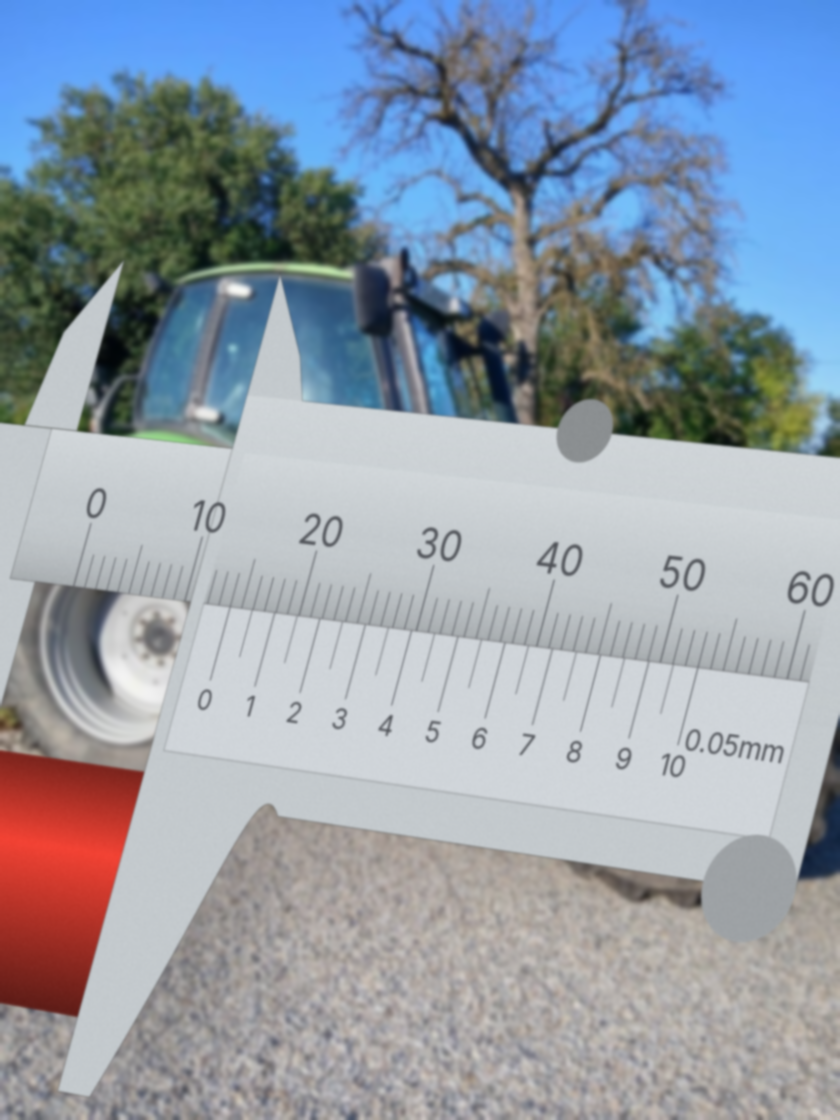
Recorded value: **14.0** mm
